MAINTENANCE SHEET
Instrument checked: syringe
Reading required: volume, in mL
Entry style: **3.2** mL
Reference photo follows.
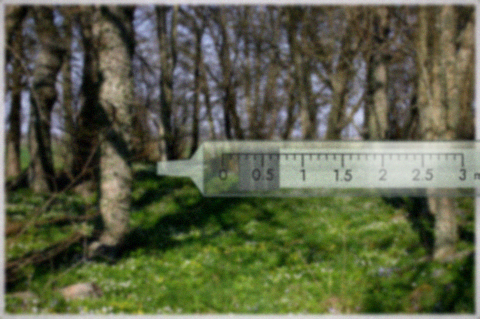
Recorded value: **0.2** mL
